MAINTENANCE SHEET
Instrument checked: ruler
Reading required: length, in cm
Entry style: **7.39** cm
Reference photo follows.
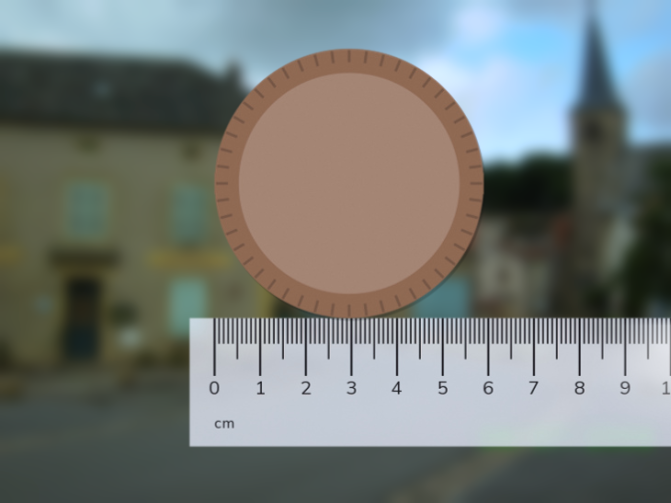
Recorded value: **5.9** cm
